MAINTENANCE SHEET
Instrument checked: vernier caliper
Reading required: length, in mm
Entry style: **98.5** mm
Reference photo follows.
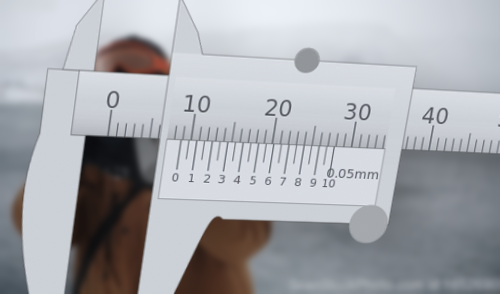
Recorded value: **8.8** mm
